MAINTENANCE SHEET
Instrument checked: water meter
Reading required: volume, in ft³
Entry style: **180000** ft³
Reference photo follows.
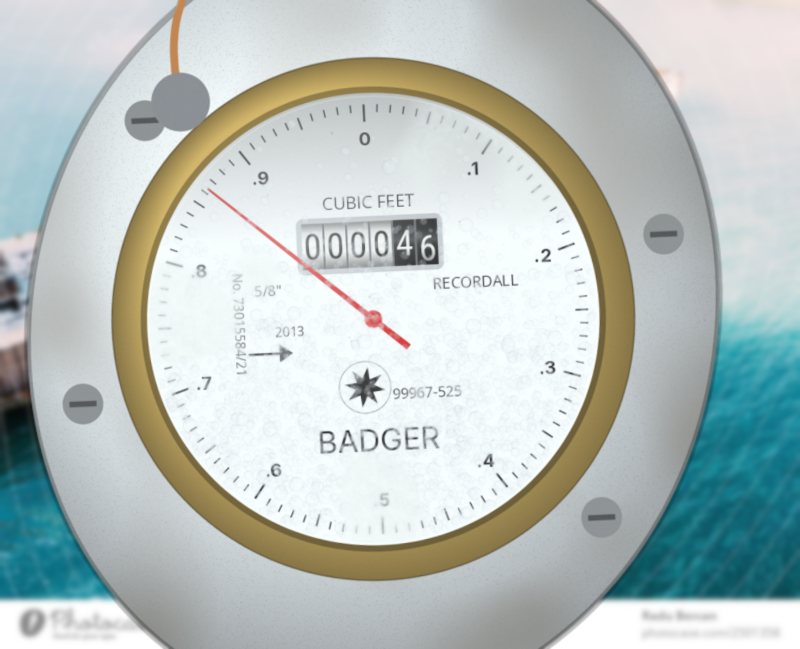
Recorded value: **45.86** ft³
